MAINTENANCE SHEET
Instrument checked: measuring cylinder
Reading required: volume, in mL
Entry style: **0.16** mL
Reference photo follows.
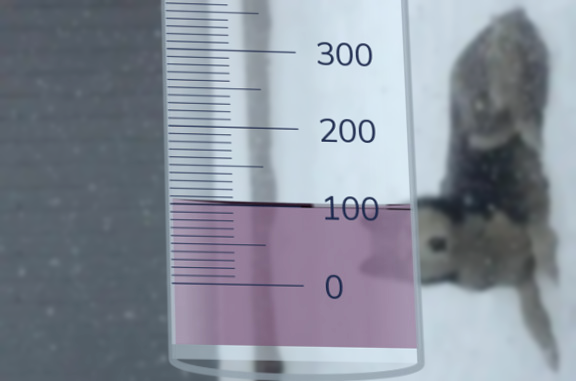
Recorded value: **100** mL
